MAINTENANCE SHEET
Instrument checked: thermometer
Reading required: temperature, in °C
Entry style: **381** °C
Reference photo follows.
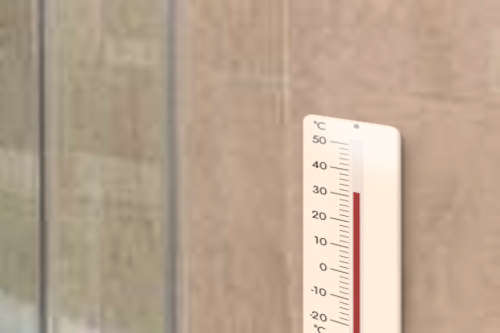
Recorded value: **32** °C
